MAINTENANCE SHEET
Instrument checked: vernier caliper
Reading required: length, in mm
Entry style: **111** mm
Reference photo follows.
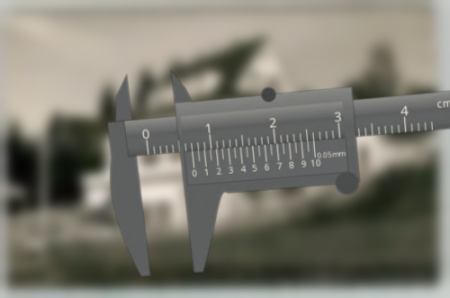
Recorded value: **7.0** mm
